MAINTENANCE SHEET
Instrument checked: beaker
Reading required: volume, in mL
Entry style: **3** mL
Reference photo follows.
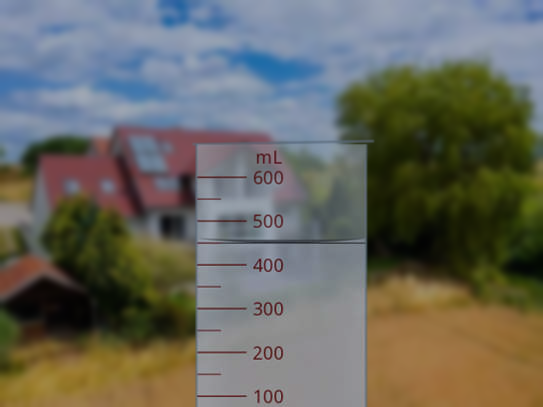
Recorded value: **450** mL
